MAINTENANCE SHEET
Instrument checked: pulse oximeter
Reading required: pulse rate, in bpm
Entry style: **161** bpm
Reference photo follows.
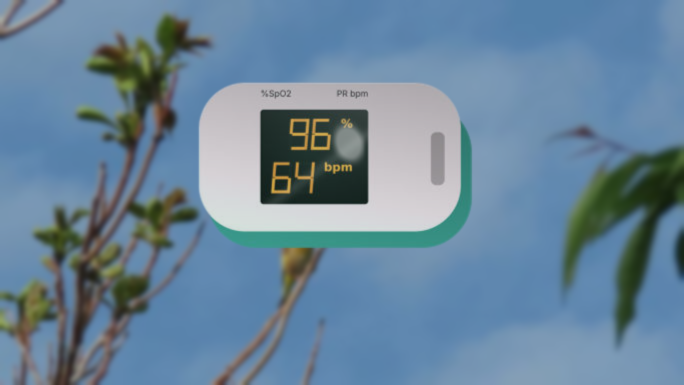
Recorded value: **64** bpm
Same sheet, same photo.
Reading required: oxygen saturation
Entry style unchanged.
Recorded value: **96** %
